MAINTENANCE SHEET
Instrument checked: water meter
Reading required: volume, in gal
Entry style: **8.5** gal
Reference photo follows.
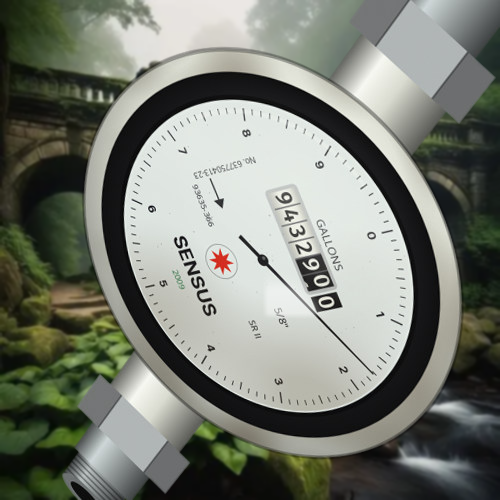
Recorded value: **9432901.7** gal
